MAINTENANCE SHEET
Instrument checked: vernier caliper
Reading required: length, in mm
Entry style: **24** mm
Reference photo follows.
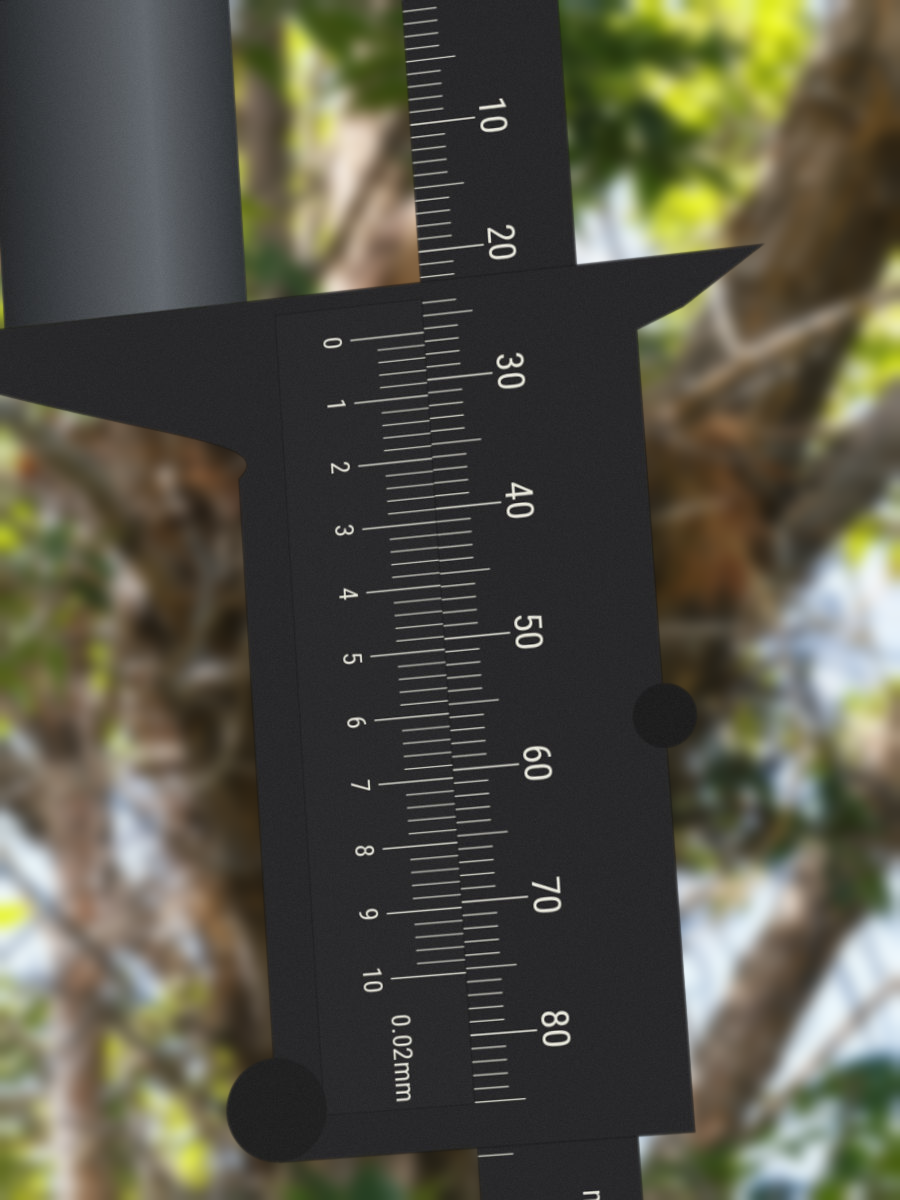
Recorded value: **26.3** mm
